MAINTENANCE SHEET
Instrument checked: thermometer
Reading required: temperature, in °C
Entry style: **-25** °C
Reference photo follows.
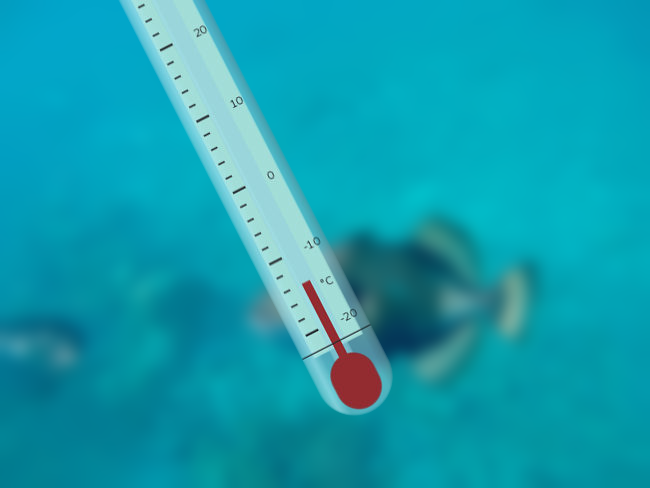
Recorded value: **-14** °C
